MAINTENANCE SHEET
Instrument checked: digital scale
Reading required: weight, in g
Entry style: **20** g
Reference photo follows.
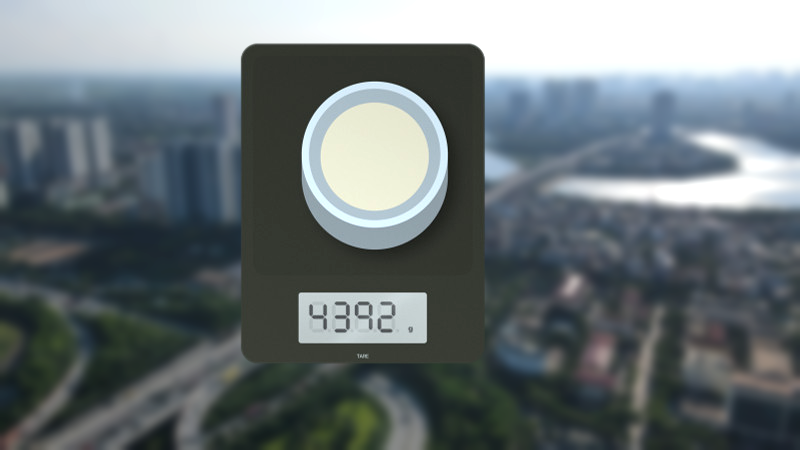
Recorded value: **4392** g
